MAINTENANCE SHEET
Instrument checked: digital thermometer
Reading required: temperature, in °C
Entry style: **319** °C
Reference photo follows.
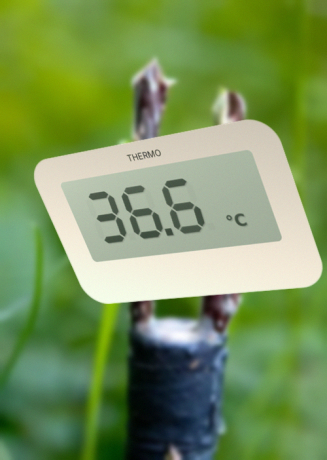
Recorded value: **36.6** °C
